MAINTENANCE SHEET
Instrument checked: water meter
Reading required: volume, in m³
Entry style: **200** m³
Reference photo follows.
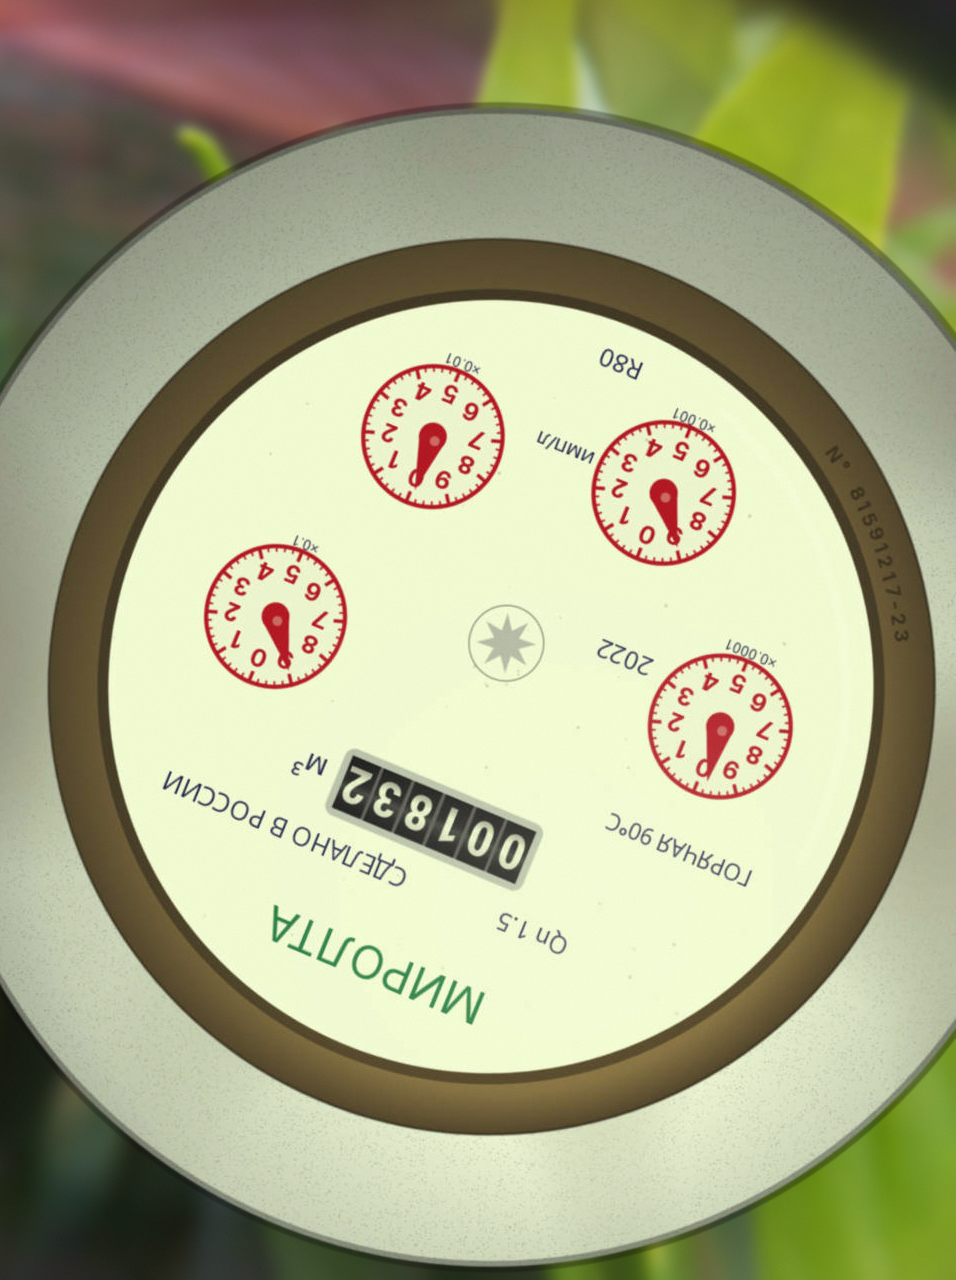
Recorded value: **1832.8989** m³
